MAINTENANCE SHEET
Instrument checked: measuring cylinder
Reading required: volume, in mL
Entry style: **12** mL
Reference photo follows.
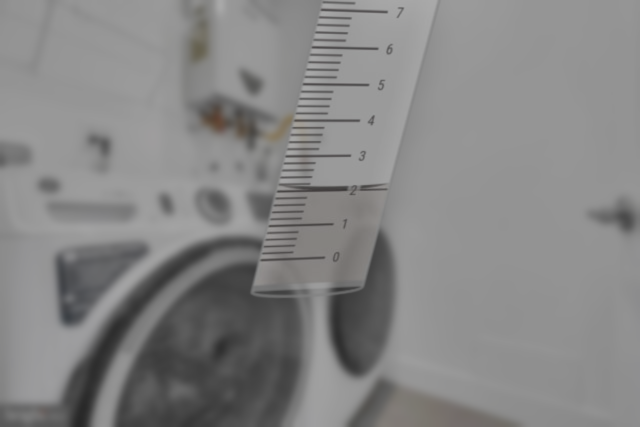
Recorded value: **2** mL
